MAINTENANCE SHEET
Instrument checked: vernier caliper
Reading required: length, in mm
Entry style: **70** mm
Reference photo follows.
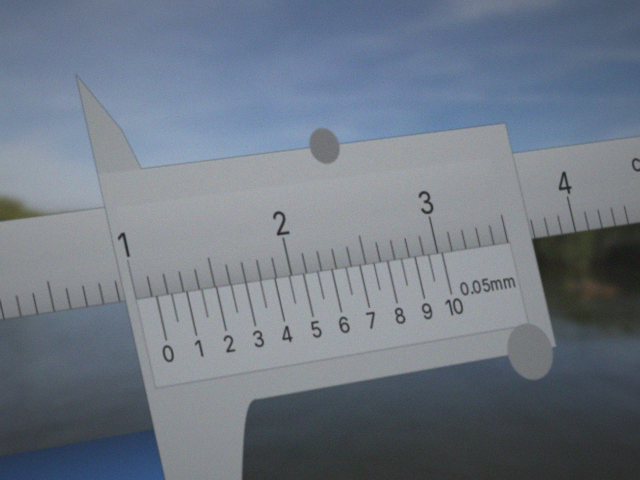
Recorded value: **11.3** mm
